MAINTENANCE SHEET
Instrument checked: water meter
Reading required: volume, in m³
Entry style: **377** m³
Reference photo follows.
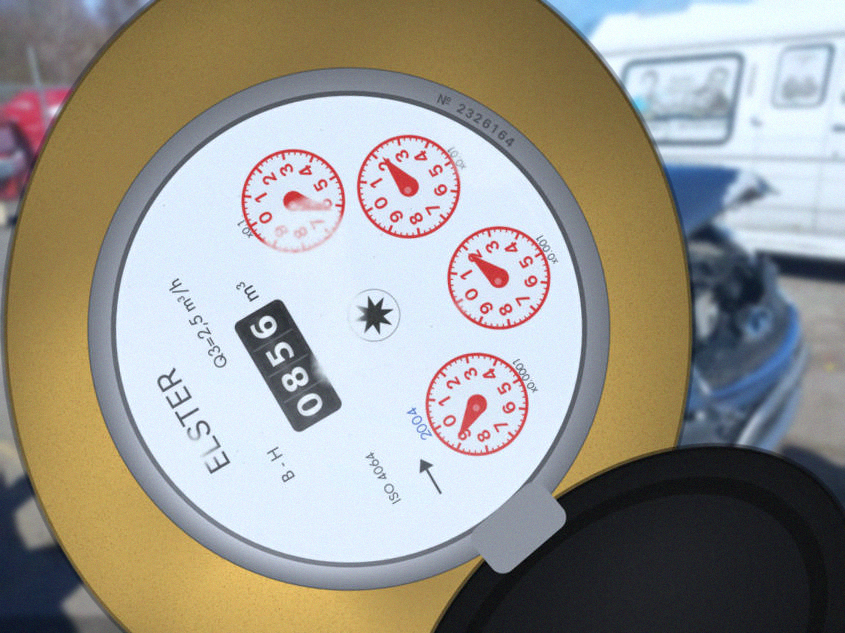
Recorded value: **856.6219** m³
